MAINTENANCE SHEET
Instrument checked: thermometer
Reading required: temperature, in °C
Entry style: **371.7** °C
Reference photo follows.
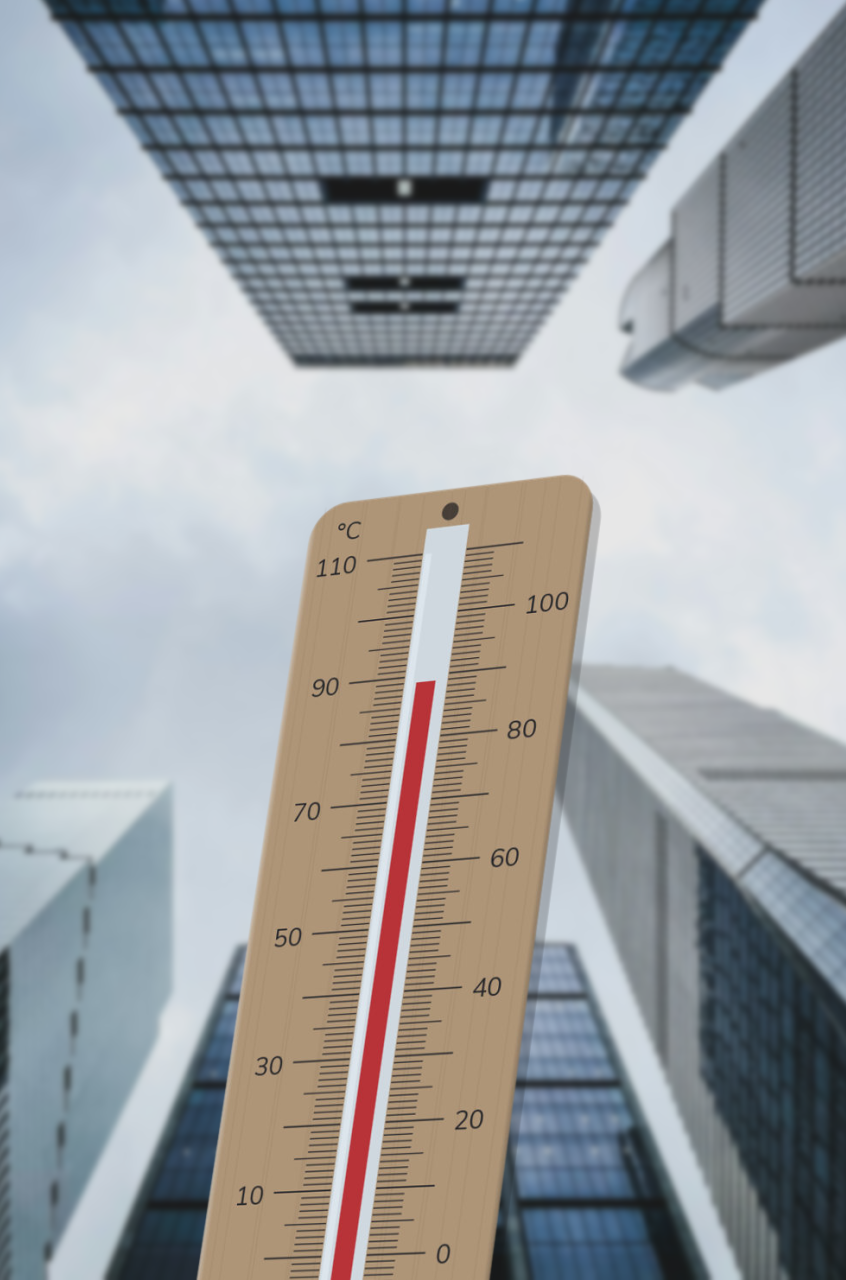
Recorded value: **89** °C
